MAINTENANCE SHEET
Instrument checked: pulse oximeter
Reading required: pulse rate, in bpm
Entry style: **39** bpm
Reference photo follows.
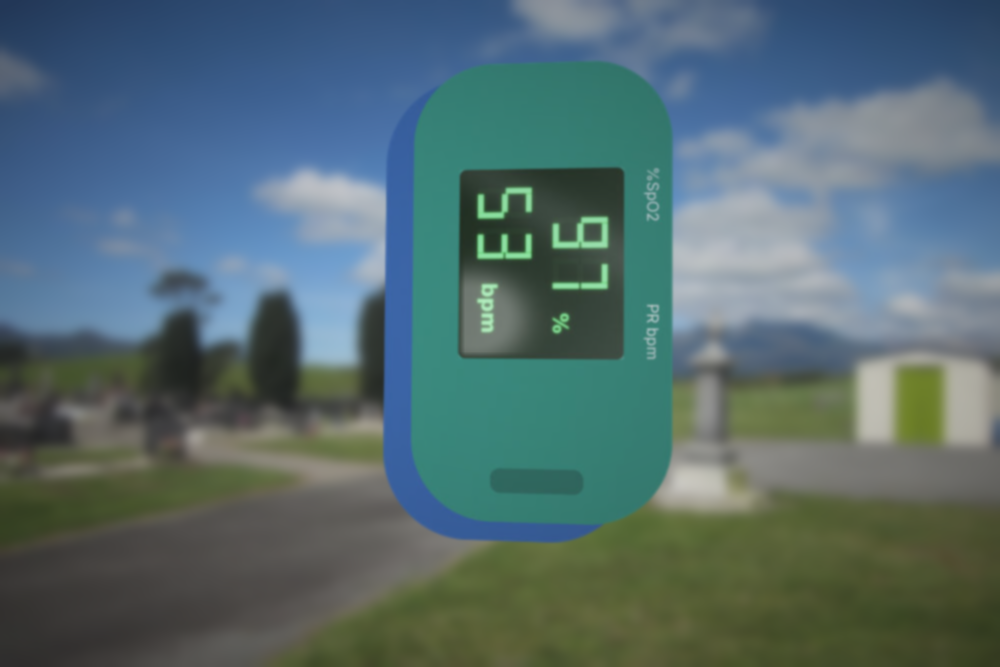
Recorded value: **53** bpm
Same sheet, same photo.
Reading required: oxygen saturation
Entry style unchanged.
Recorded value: **97** %
